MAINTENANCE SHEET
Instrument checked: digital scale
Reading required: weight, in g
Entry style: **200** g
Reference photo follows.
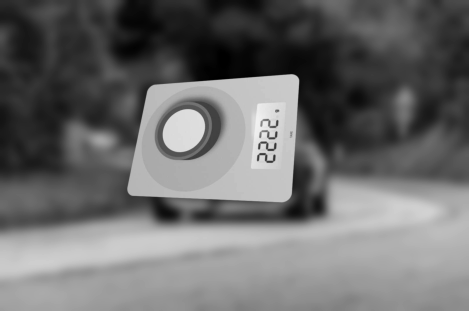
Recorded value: **2222** g
